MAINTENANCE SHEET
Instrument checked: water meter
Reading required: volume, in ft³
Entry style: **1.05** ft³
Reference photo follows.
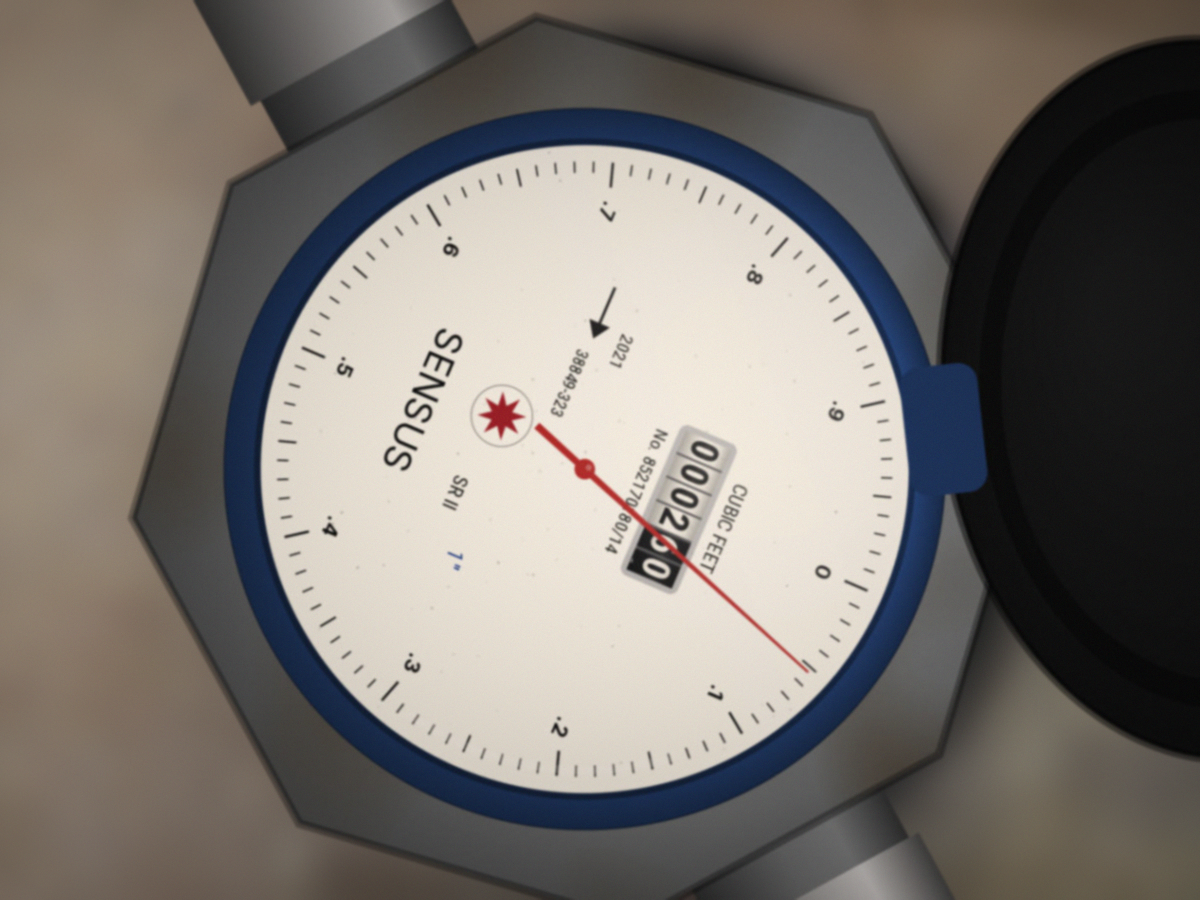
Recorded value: **260.05** ft³
